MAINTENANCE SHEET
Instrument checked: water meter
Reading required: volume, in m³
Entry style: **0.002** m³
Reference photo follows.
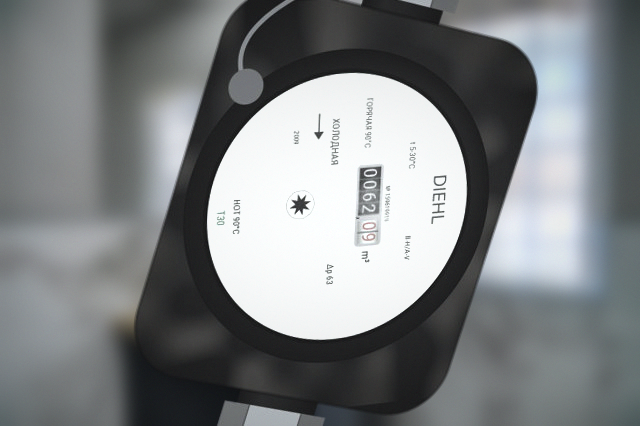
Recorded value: **62.09** m³
